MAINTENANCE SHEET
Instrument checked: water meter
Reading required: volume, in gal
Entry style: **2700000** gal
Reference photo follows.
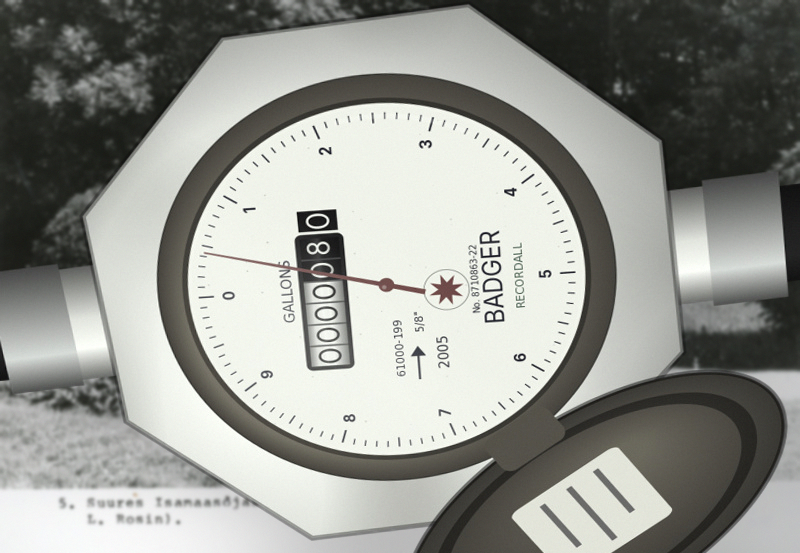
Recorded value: **80.4** gal
